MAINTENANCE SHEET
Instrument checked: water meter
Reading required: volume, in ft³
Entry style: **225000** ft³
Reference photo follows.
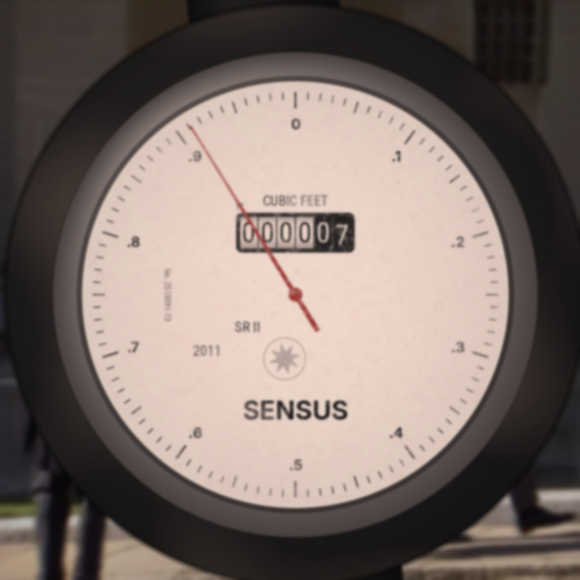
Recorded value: **6.91** ft³
